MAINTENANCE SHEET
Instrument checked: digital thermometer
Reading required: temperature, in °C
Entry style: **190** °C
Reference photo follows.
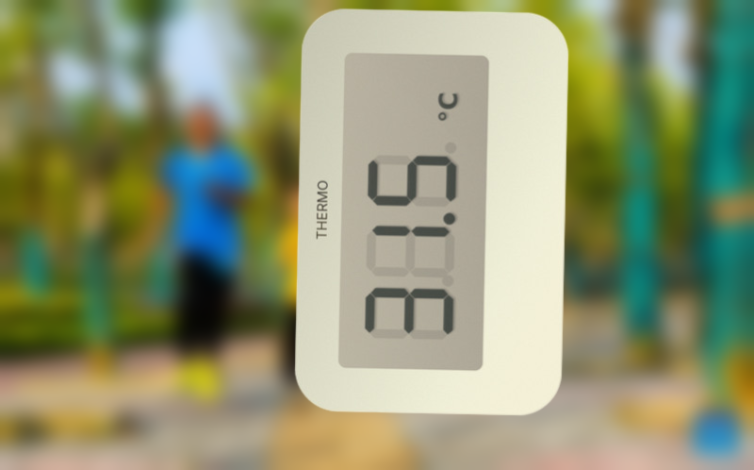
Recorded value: **31.5** °C
